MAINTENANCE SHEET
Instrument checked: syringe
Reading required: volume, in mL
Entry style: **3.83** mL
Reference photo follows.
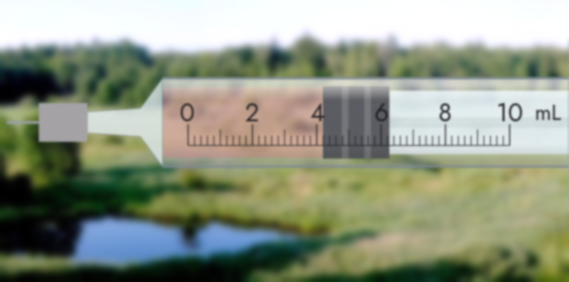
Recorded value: **4.2** mL
